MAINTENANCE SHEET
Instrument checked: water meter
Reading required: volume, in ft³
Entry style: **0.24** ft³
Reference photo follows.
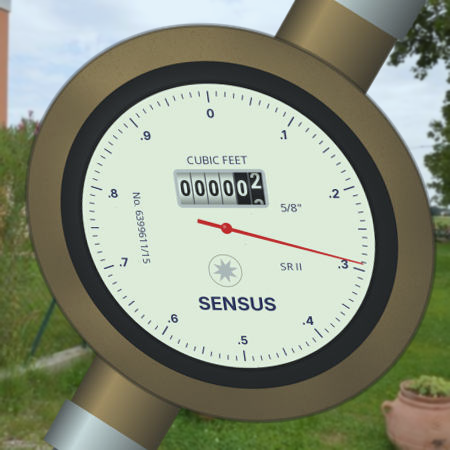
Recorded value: **2.29** ft³
